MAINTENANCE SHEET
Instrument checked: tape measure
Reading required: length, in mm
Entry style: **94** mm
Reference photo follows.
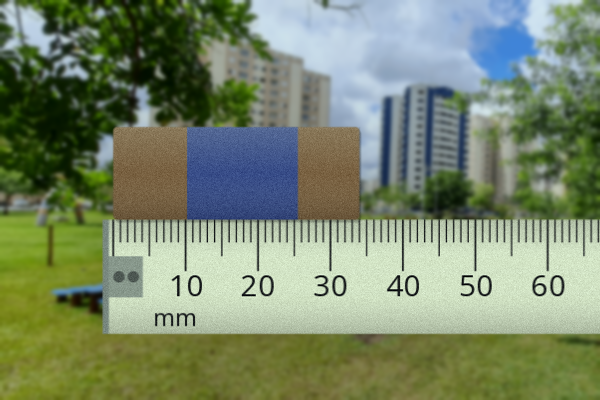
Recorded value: **34** mm
